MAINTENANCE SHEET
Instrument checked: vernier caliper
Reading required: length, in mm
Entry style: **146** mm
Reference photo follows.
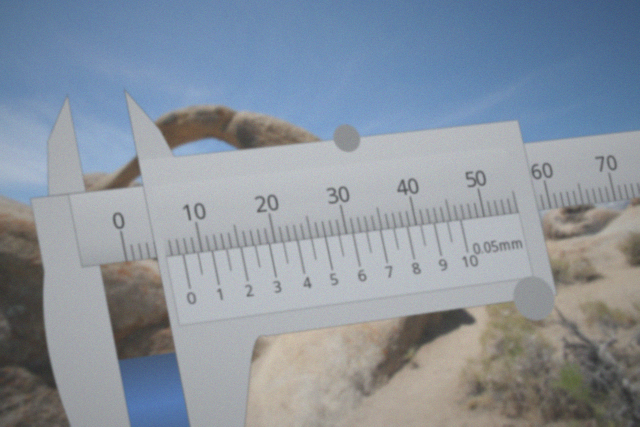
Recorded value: **7.5** mm
